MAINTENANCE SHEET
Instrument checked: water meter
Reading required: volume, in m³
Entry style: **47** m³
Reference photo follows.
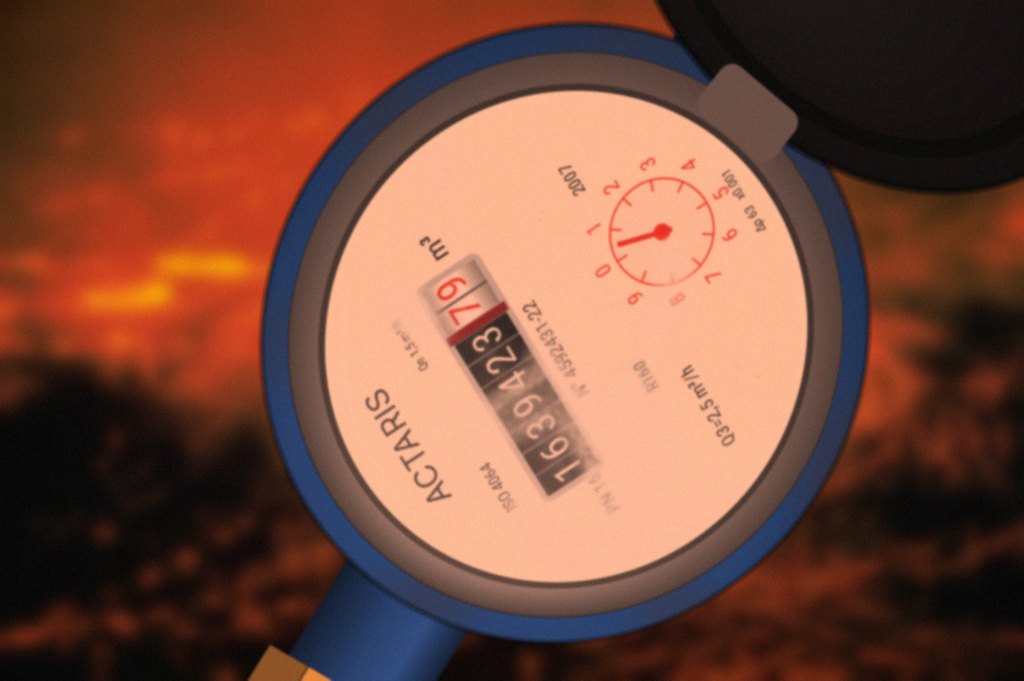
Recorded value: **1639423.790** m³
